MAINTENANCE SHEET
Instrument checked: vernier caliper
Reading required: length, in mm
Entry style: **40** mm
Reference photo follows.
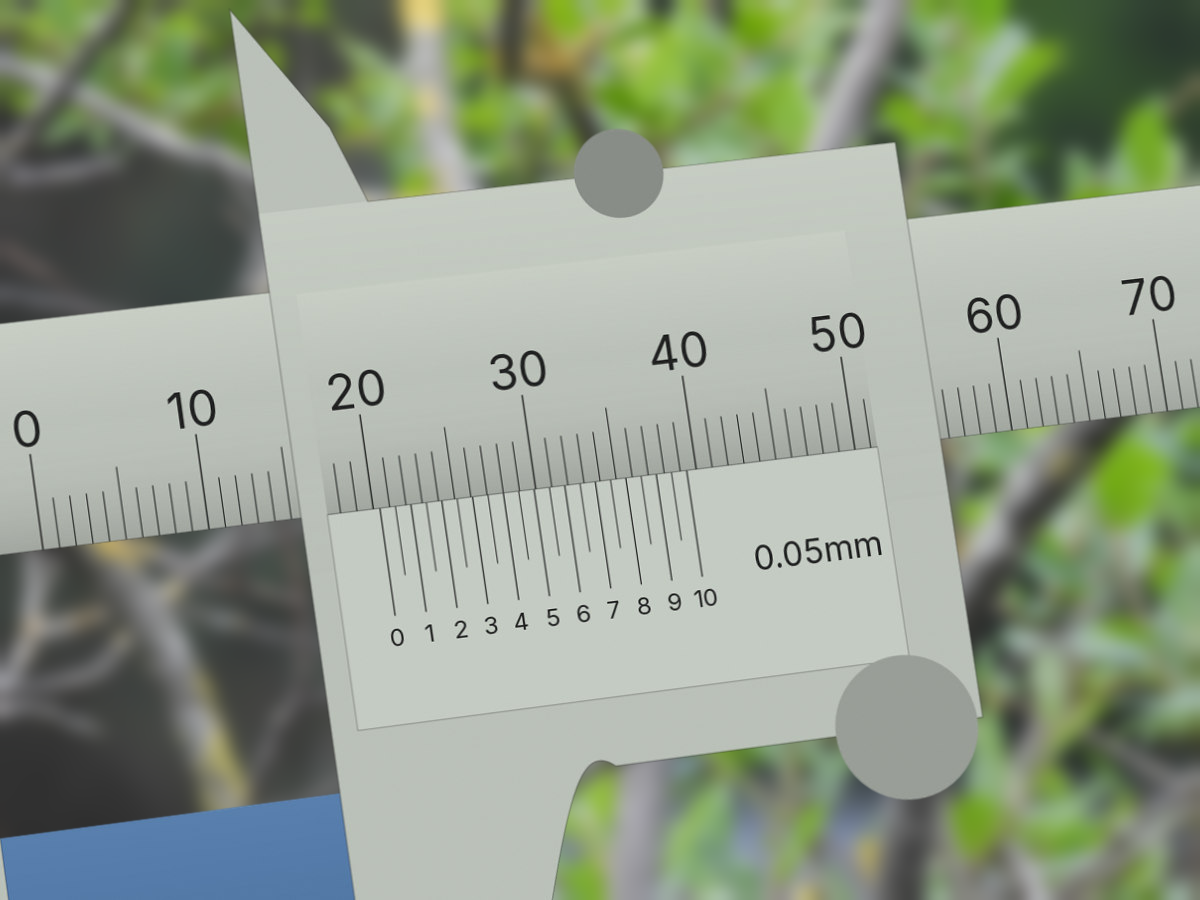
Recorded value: **20.4** mm
